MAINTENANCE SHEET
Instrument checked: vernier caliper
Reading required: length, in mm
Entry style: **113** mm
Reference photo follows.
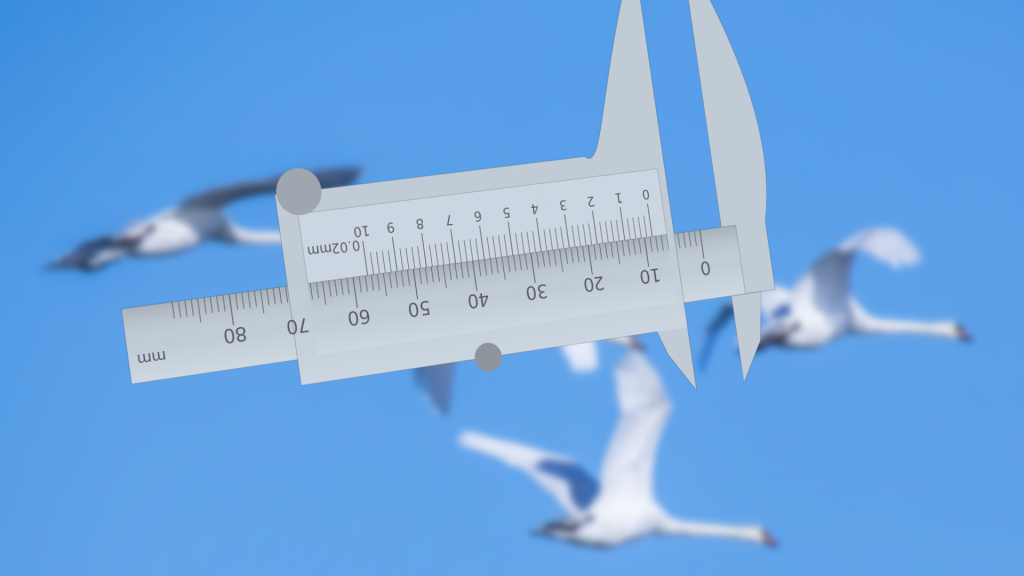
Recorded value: **8.6** mm
